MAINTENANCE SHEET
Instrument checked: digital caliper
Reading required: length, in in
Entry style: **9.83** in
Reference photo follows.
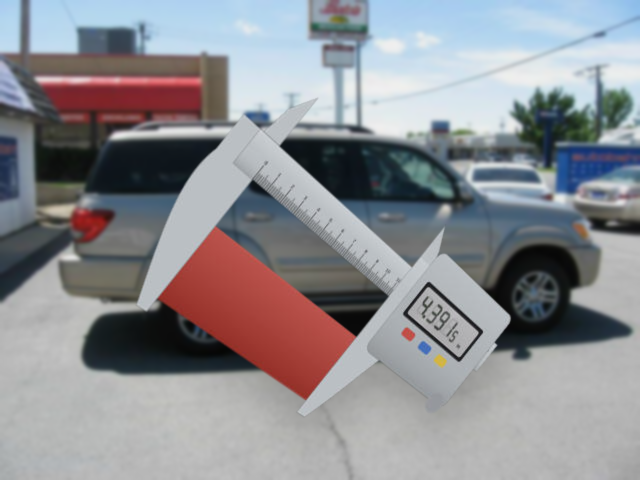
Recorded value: **4.3915** in
